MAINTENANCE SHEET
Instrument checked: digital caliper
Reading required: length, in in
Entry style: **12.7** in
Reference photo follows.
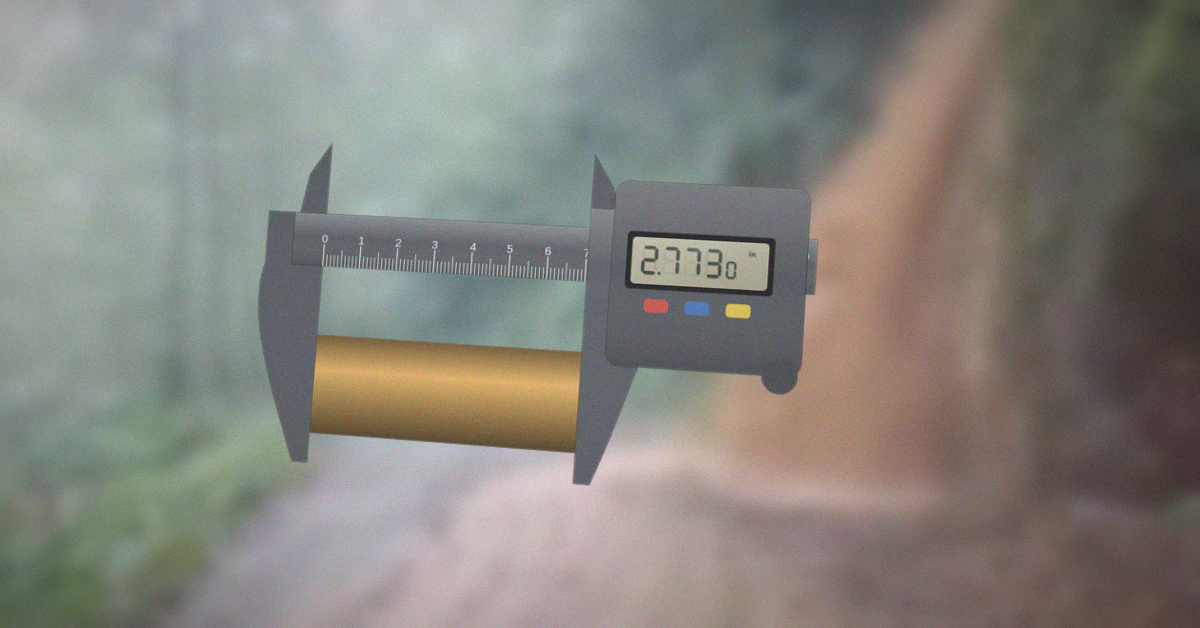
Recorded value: **2.7730** in
